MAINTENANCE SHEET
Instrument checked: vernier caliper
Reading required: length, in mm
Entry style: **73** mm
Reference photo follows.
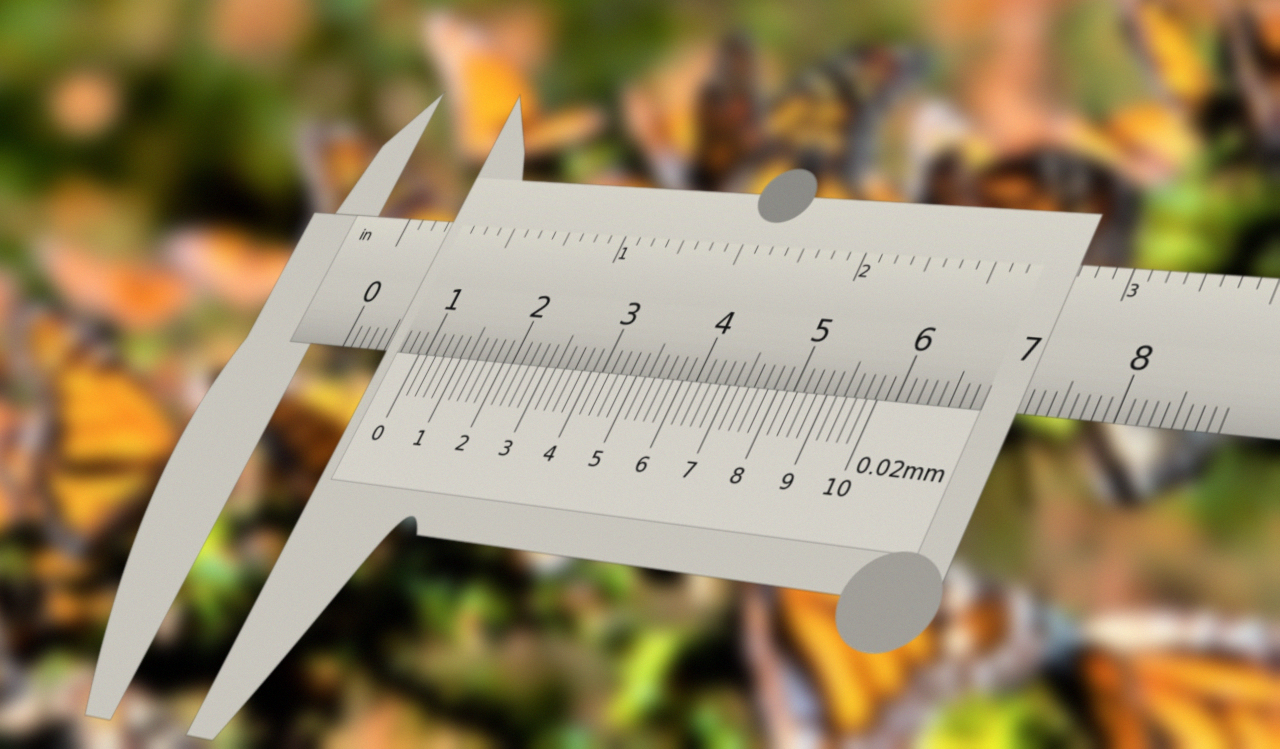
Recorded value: **9.2** mm
